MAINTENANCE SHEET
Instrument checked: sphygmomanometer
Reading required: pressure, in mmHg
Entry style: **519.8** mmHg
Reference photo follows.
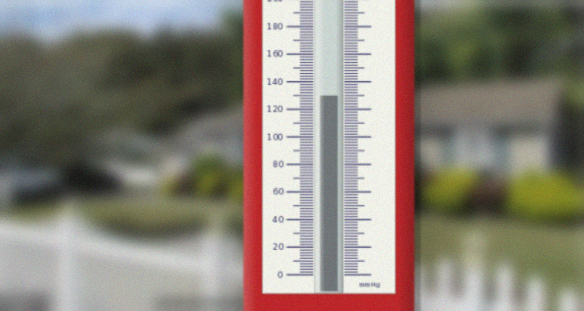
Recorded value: **130** mmHg
